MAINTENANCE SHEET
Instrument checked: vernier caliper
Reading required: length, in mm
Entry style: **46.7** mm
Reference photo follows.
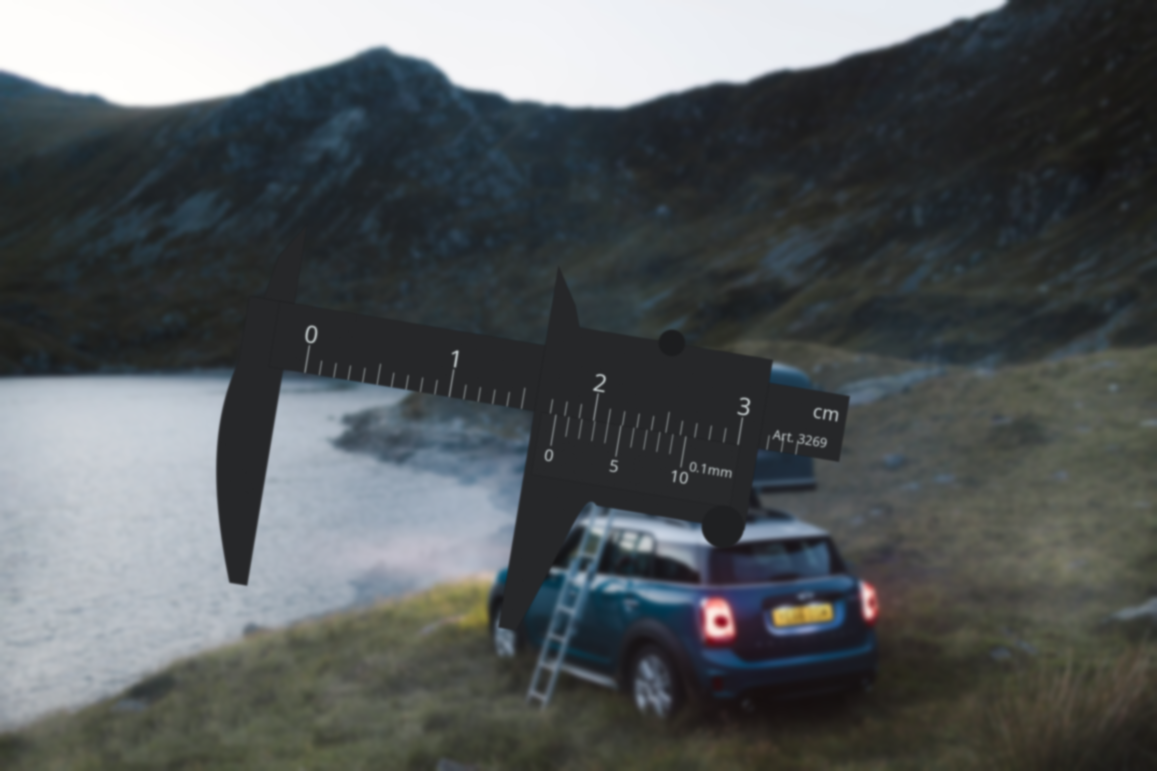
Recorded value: **17.4** mm
